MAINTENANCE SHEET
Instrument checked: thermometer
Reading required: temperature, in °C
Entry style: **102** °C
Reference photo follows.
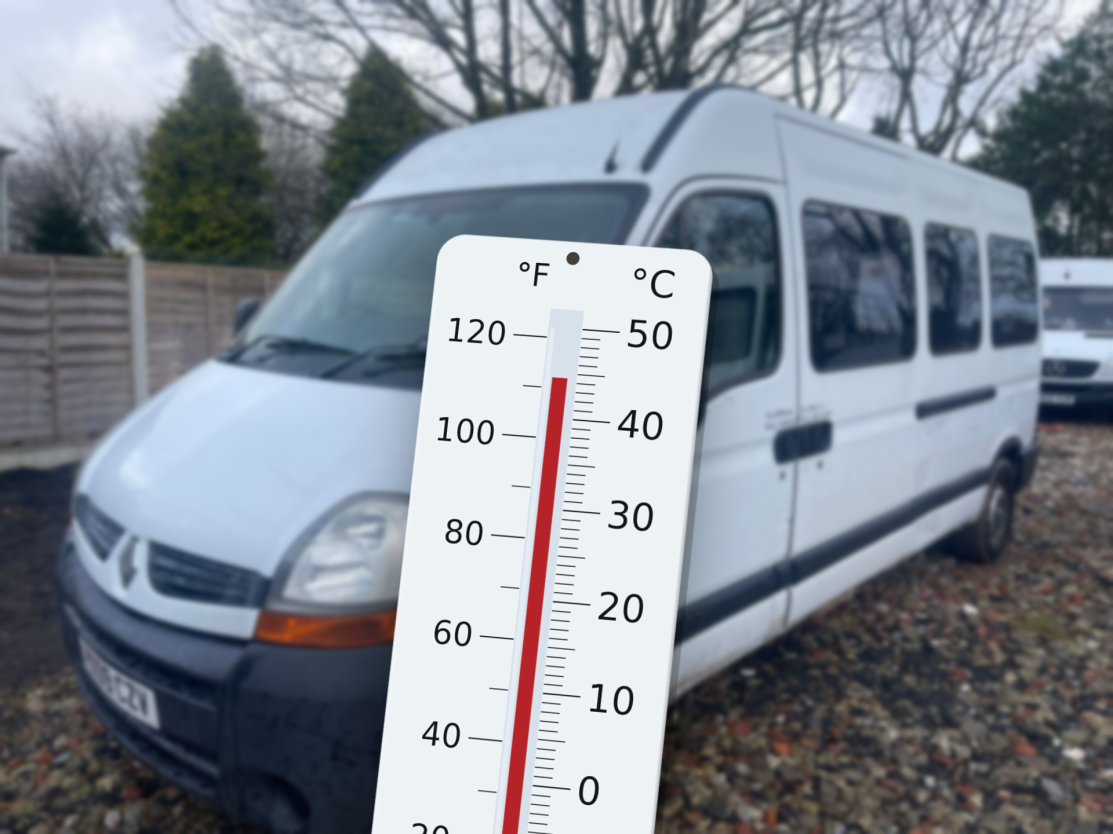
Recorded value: **44.5** °C
